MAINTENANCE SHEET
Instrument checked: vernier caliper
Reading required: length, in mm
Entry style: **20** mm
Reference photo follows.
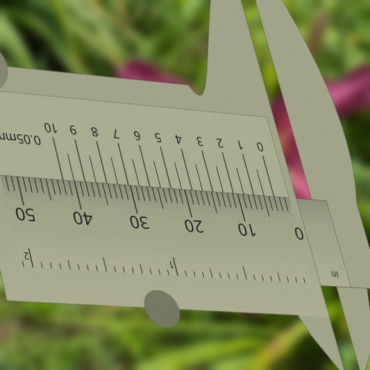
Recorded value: **3.0** mm
